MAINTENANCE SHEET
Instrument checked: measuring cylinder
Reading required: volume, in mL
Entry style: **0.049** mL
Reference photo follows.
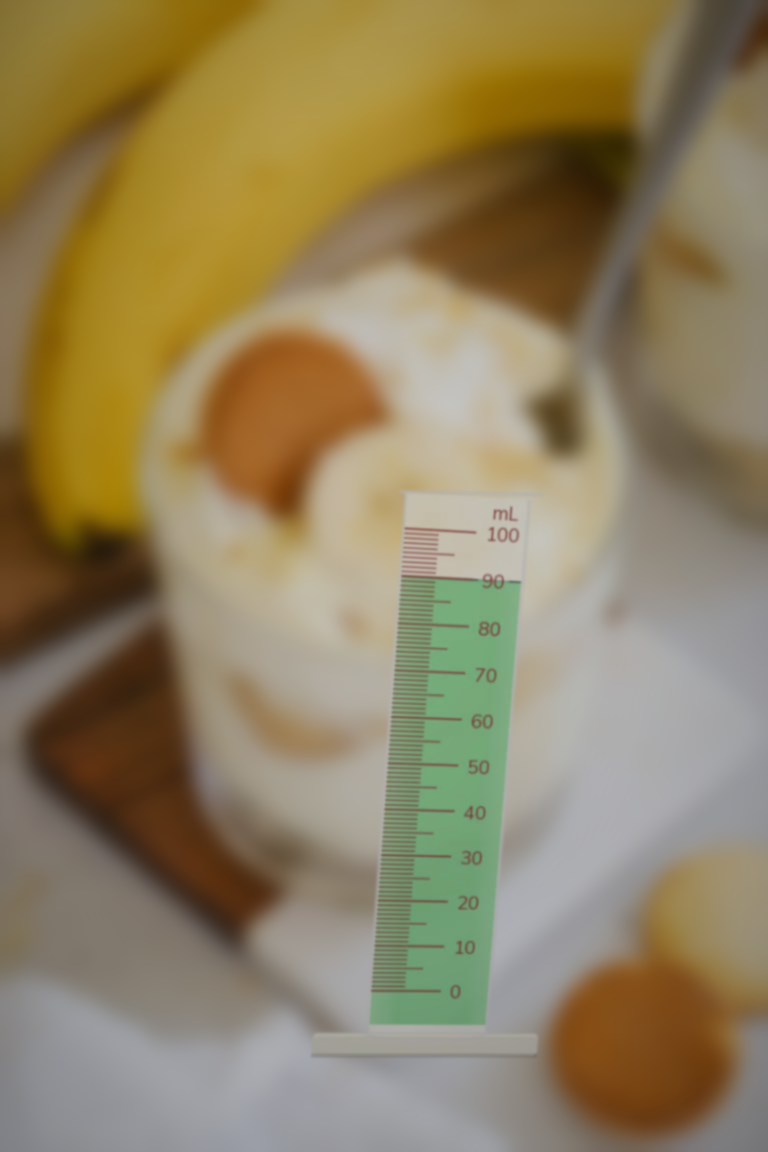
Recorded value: **90** mL
